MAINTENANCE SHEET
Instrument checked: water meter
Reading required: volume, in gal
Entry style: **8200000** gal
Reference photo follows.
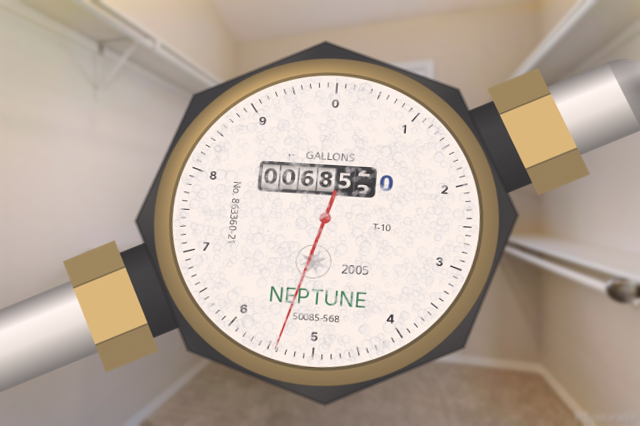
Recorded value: **68525.4** gal
